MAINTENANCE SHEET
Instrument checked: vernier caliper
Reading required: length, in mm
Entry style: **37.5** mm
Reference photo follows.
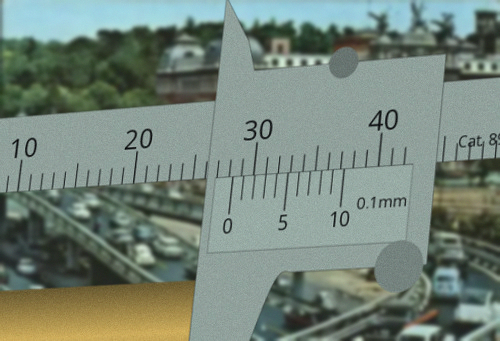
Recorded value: **28.3** mm
